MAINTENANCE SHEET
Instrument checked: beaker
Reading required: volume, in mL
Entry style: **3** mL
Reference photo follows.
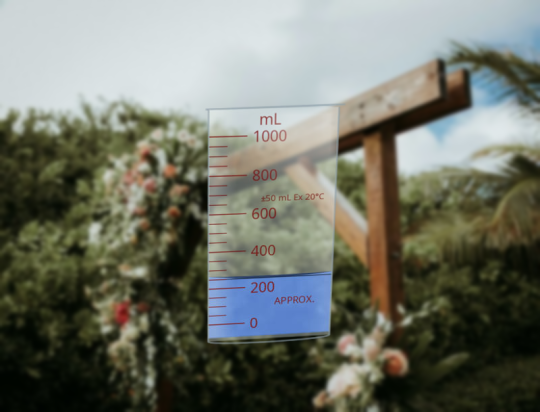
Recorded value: **250** mL
